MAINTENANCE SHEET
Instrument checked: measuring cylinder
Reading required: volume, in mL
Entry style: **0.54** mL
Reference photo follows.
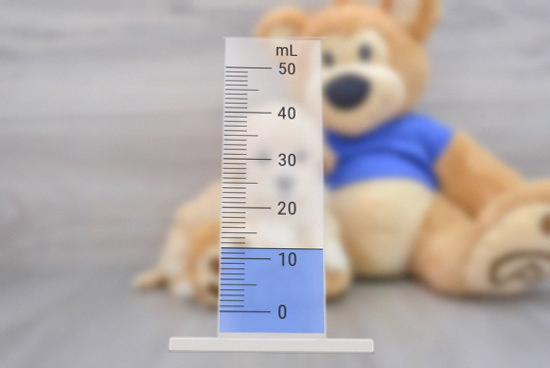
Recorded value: **12** mL
